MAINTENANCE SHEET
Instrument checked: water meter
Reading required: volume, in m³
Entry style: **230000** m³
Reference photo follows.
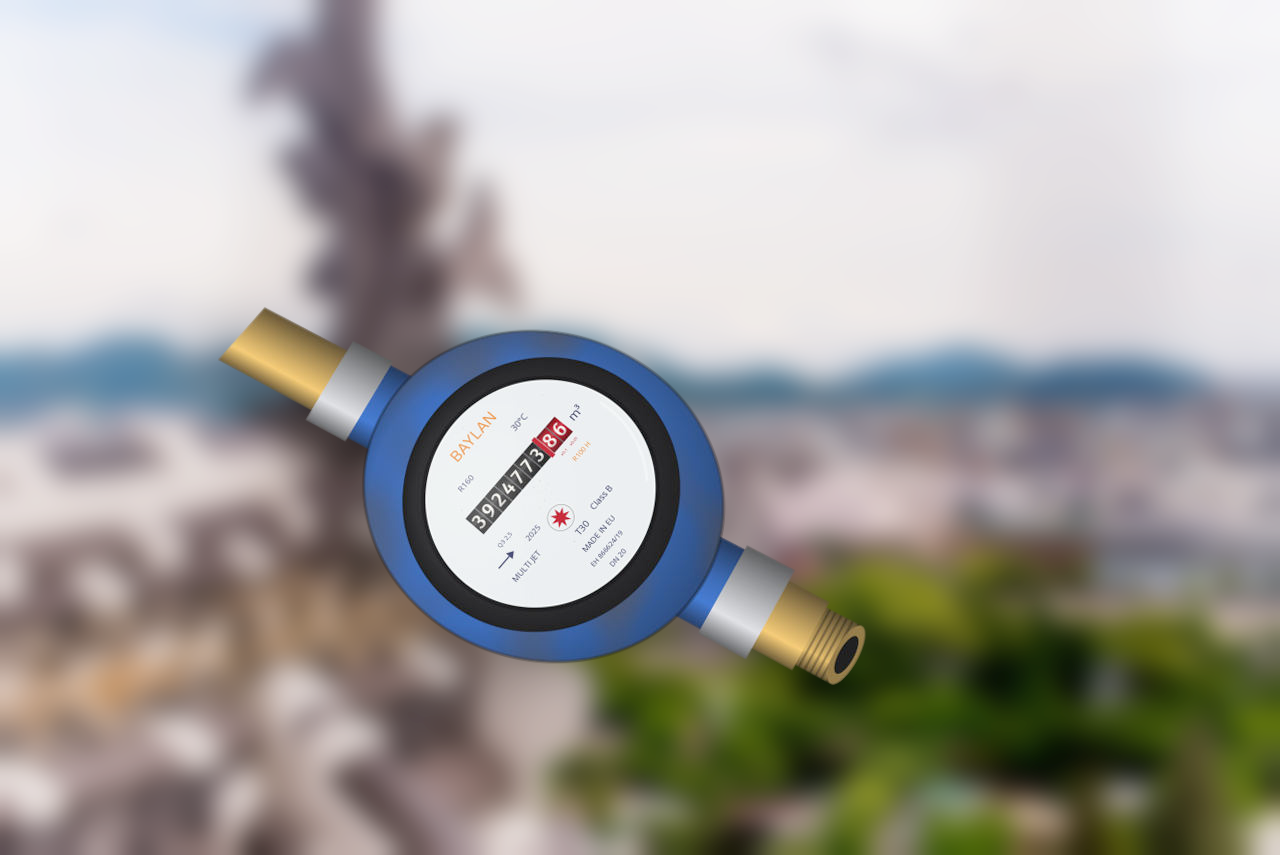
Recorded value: **3924773.86** m³
